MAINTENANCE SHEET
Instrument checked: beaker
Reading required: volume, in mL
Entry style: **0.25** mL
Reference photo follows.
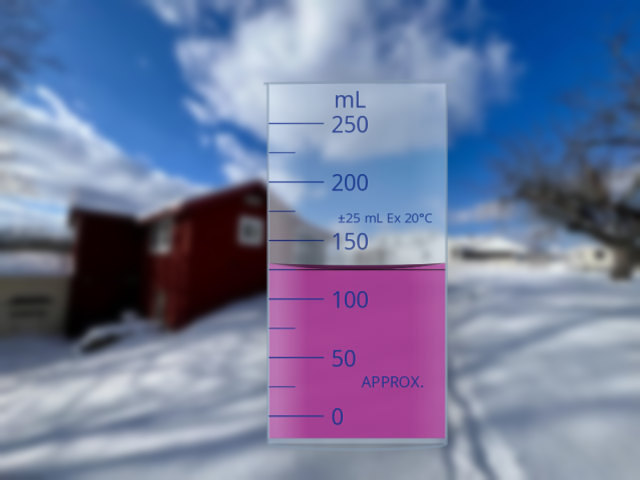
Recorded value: **125** mL
